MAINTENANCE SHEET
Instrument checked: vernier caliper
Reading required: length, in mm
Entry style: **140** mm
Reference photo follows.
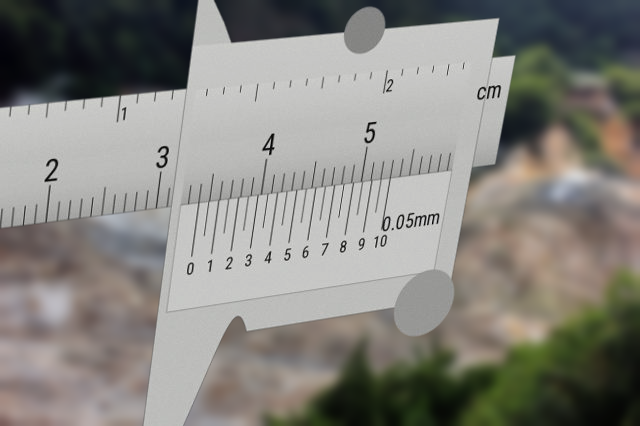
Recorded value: **34.0** mm
